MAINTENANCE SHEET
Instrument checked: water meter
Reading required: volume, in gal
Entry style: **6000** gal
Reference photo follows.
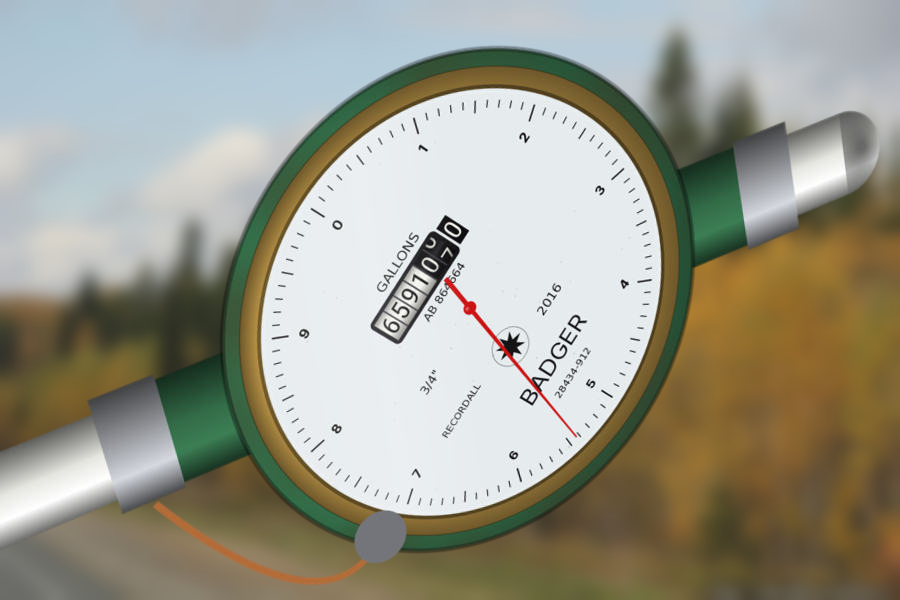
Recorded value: **6591065.4** gal
